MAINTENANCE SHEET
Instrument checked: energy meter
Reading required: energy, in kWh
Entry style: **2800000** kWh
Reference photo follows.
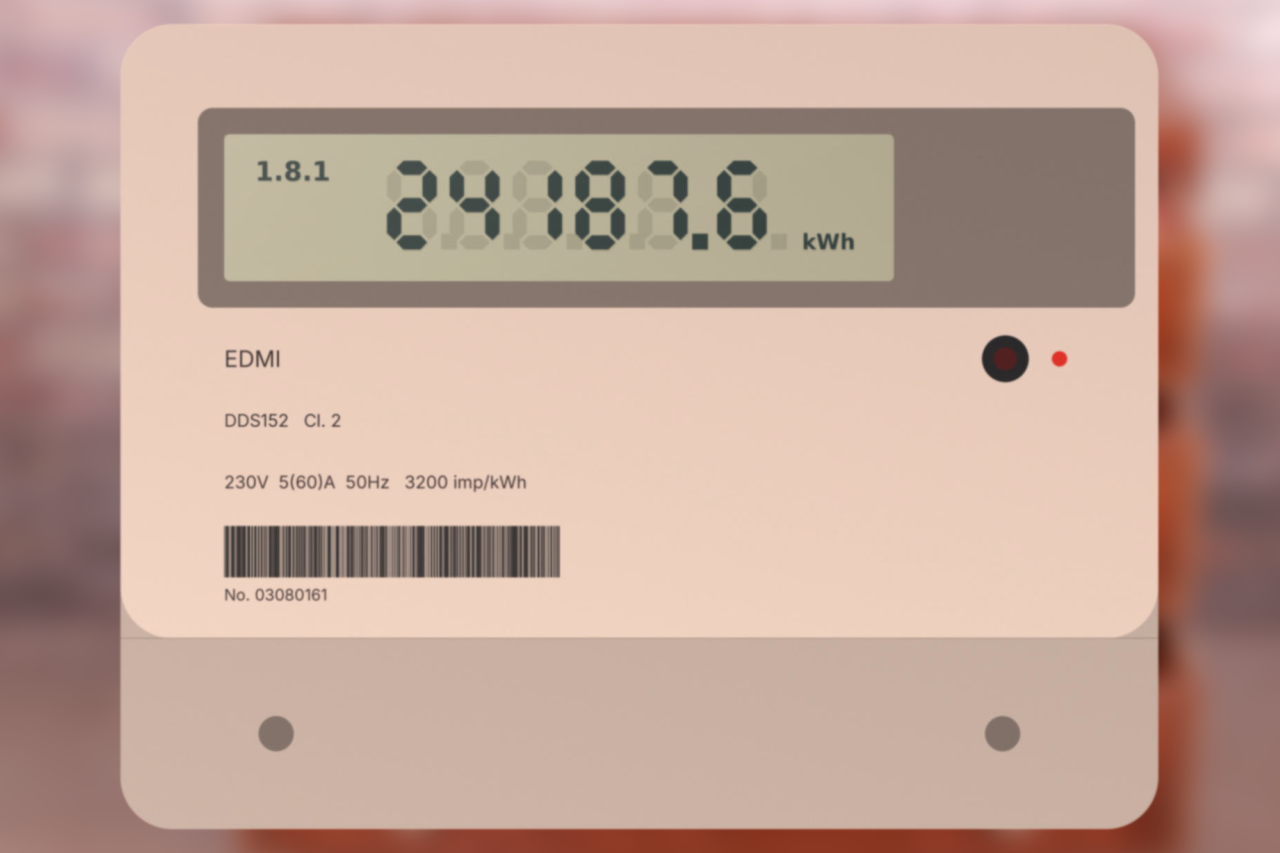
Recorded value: **24187.6** kWh
